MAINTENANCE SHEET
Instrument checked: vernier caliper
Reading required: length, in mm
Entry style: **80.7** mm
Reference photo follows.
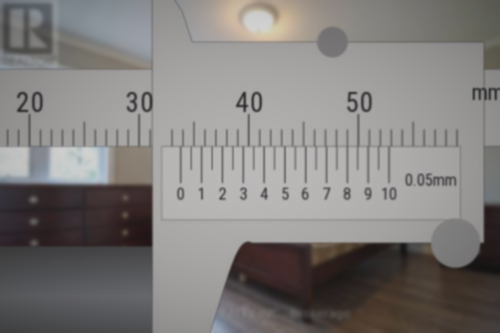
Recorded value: **33.8** mm
